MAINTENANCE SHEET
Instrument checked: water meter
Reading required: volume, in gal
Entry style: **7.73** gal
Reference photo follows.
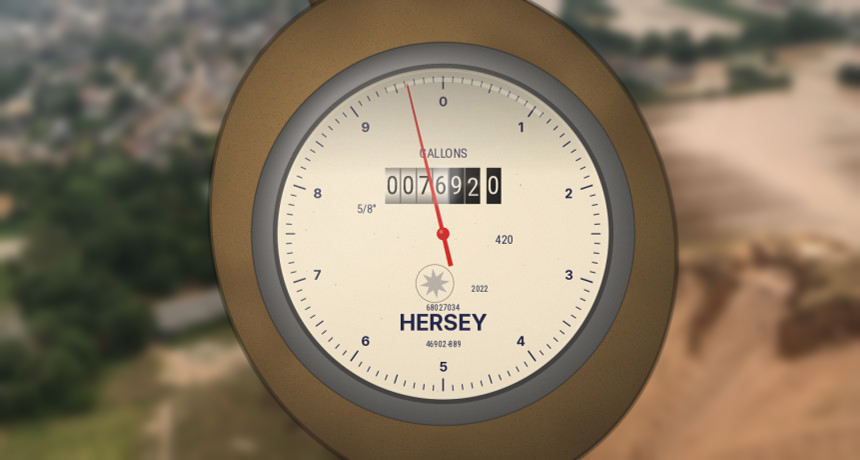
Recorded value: **76919.6** gal
